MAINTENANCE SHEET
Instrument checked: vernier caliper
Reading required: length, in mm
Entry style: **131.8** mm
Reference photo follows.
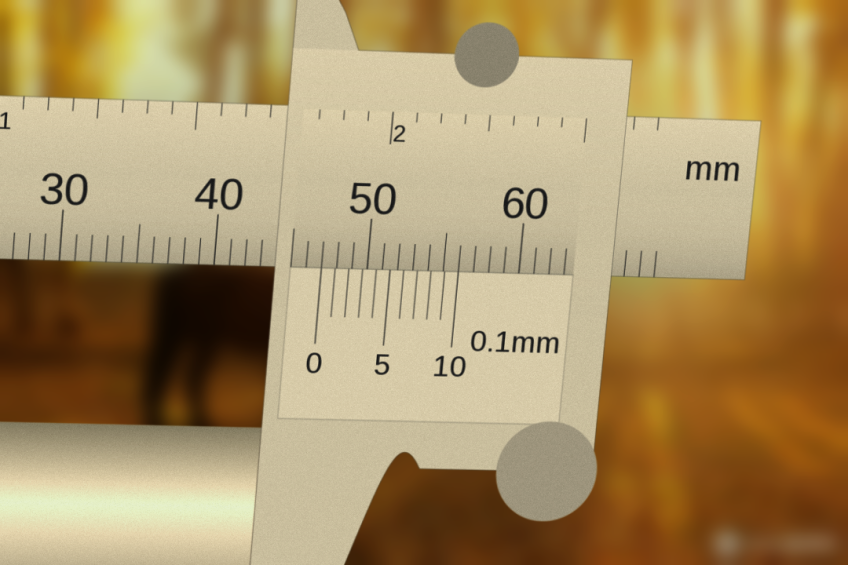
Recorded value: **47.0** mm
